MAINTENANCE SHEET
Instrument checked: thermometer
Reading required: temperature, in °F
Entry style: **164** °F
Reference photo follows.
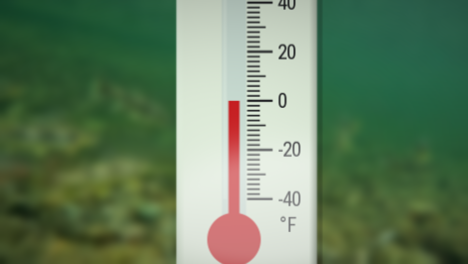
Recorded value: **0** °F
